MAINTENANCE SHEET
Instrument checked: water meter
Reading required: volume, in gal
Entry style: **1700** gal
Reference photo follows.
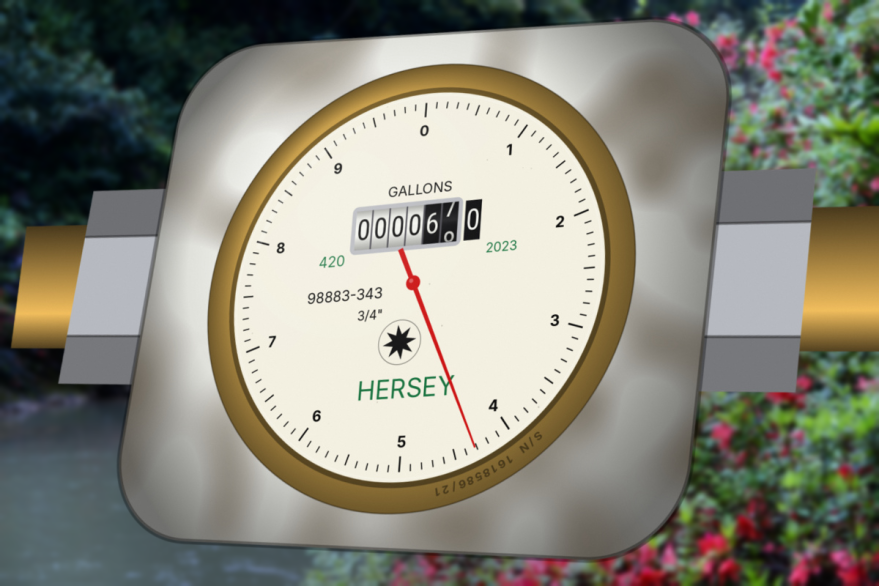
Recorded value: **674.3** gal
